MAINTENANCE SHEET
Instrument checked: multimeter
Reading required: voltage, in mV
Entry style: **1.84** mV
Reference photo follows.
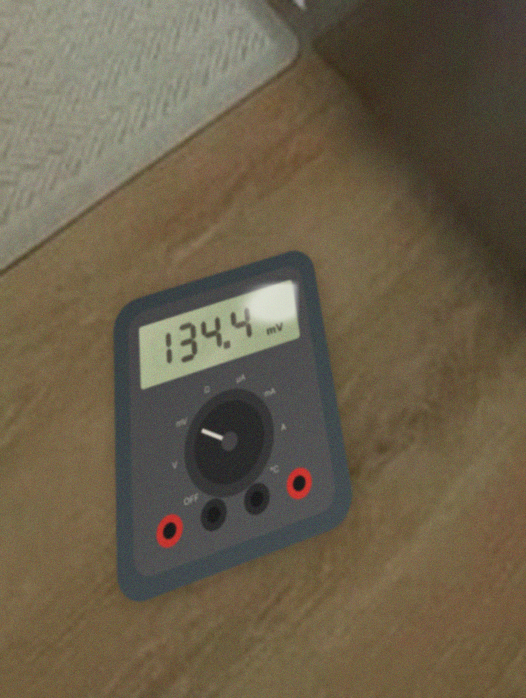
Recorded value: **134.4** mV
